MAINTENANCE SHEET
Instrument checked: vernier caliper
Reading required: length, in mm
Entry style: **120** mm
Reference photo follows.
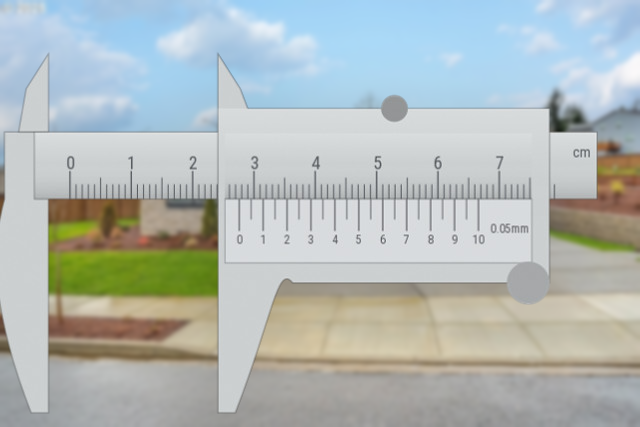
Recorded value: **27.6** mm
